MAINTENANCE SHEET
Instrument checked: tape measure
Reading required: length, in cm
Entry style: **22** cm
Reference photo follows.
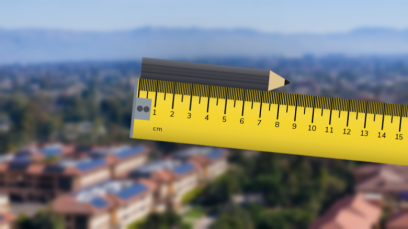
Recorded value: **8.5** cm
